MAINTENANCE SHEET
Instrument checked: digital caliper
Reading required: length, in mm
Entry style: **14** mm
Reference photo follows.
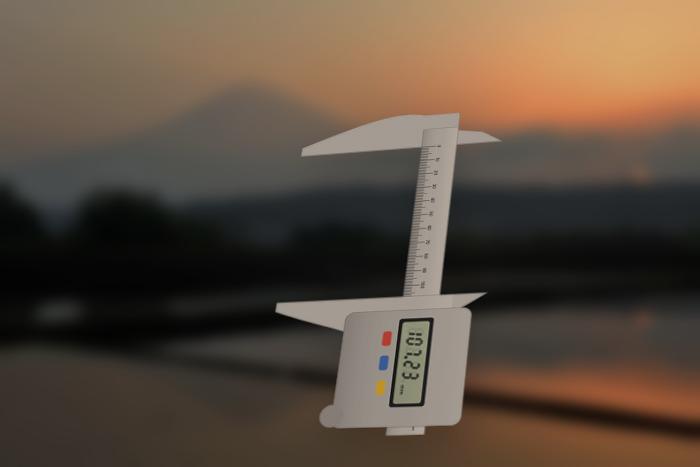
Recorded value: **107.23** mm
